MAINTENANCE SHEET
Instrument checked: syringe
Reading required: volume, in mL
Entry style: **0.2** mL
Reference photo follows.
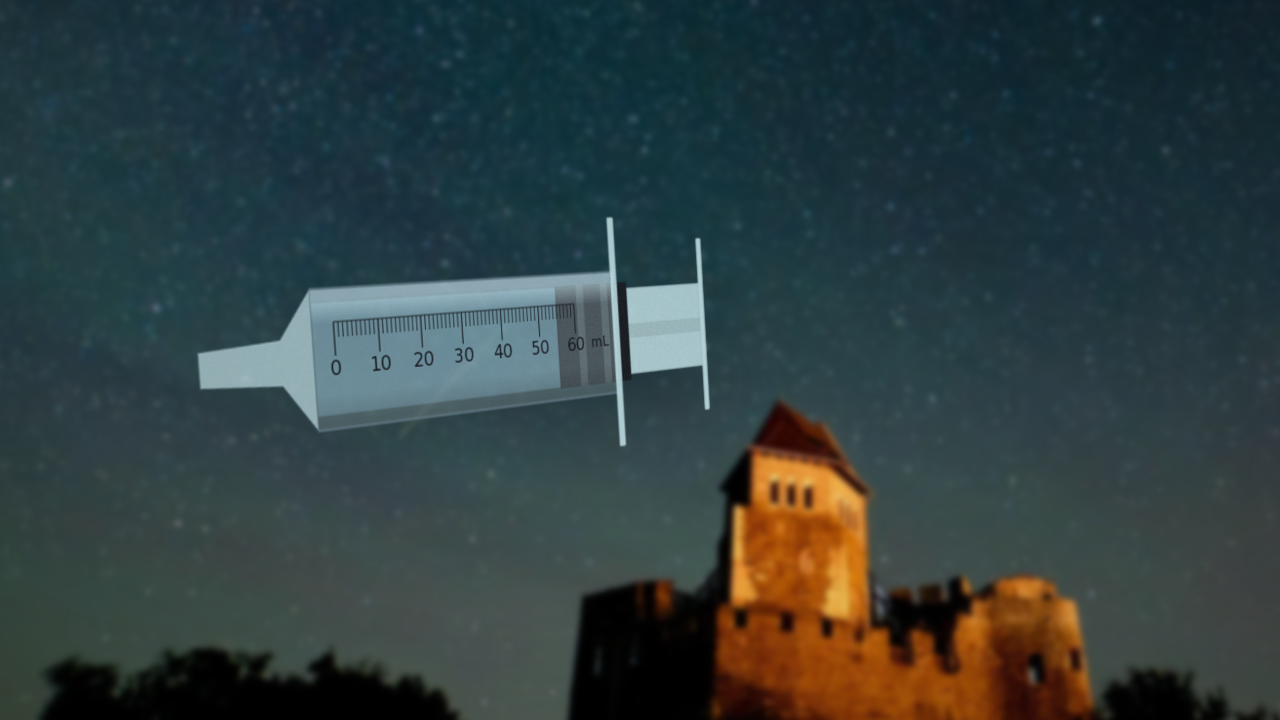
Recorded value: **55** mL
